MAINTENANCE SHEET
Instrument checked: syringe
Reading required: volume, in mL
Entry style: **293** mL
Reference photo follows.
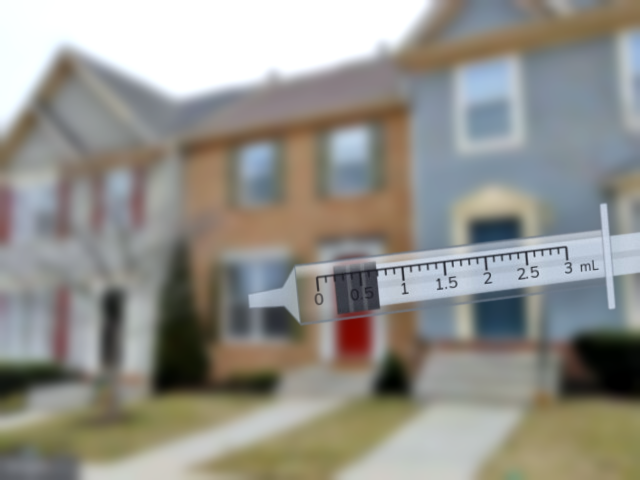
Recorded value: **0.2** mL
